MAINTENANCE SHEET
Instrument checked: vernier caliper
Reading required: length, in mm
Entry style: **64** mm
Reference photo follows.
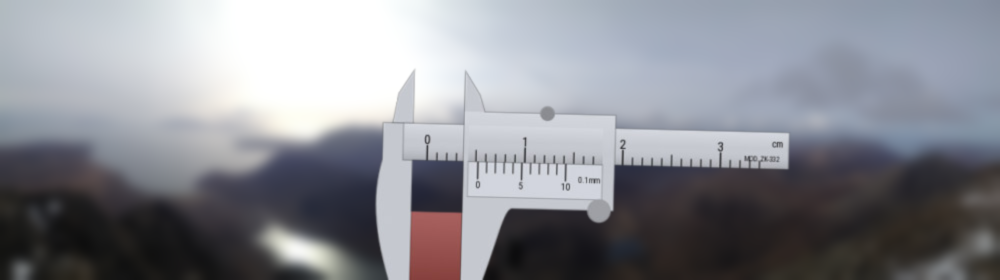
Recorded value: **5.2** mm
